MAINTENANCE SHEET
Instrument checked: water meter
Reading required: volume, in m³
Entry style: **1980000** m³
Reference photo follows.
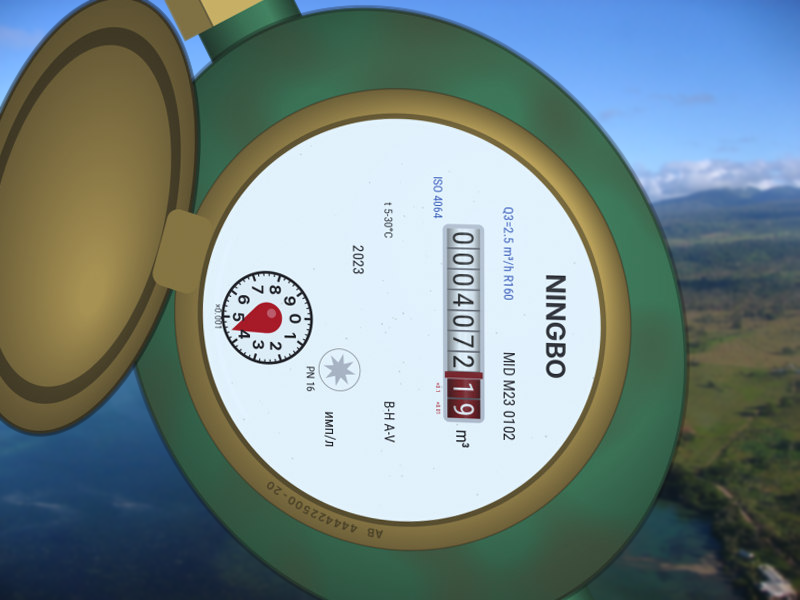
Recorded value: **4072.194** m³
